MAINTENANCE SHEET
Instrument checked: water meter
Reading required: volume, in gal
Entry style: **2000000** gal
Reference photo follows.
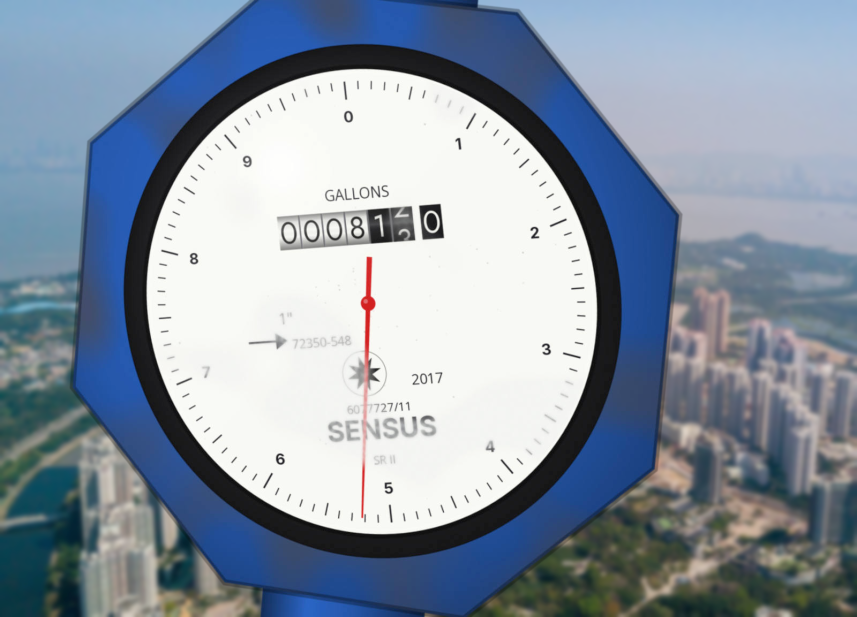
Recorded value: **8125.2** gal
